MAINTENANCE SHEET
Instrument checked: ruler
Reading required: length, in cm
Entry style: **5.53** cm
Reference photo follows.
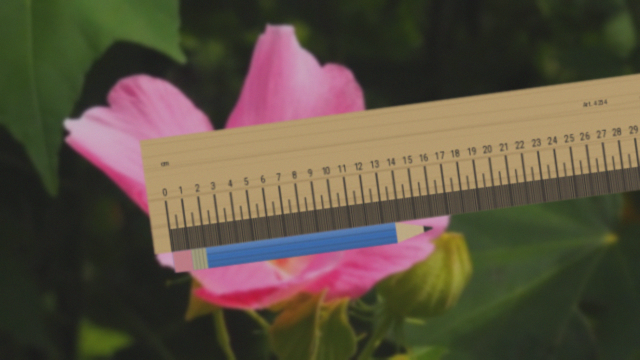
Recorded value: **16** cm
